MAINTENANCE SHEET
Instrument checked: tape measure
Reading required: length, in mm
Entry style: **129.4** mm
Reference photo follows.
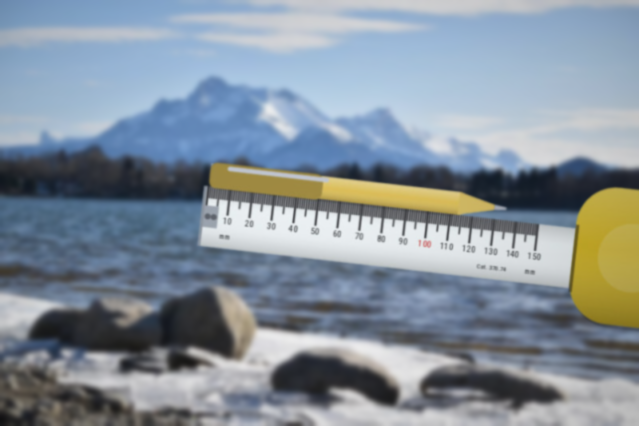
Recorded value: **135** mm
